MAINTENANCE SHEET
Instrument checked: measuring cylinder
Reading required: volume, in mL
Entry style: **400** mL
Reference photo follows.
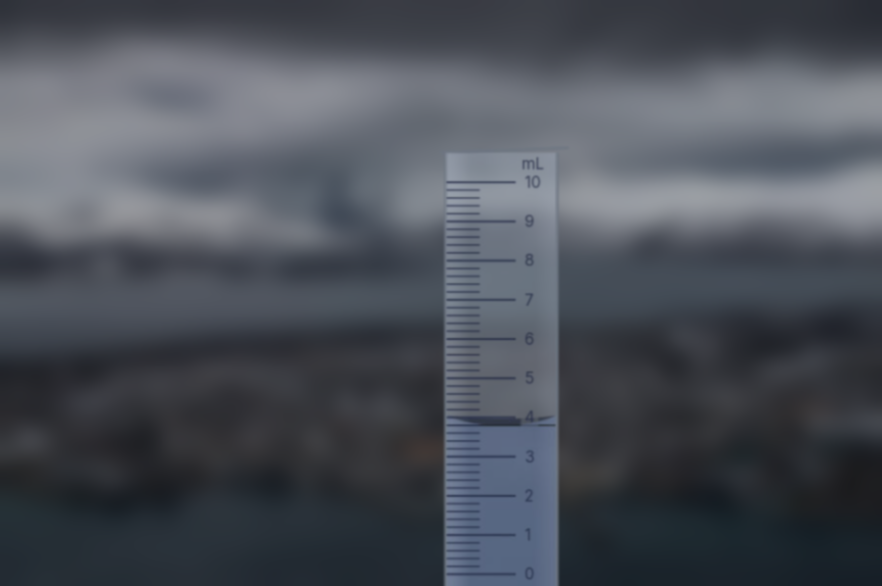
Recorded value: **3.8** mL
